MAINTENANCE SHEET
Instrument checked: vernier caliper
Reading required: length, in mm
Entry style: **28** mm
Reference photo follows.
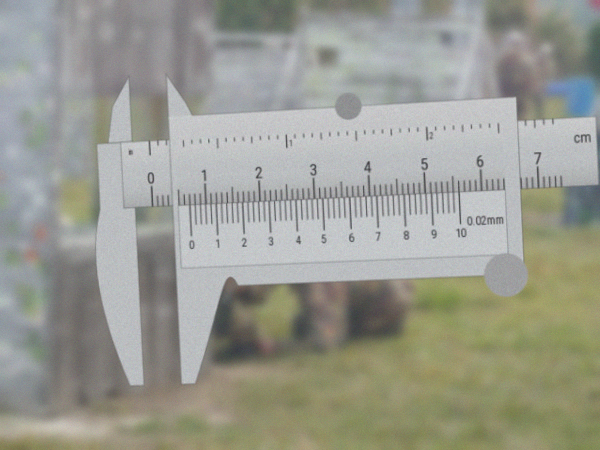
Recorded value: **7.0** mm
